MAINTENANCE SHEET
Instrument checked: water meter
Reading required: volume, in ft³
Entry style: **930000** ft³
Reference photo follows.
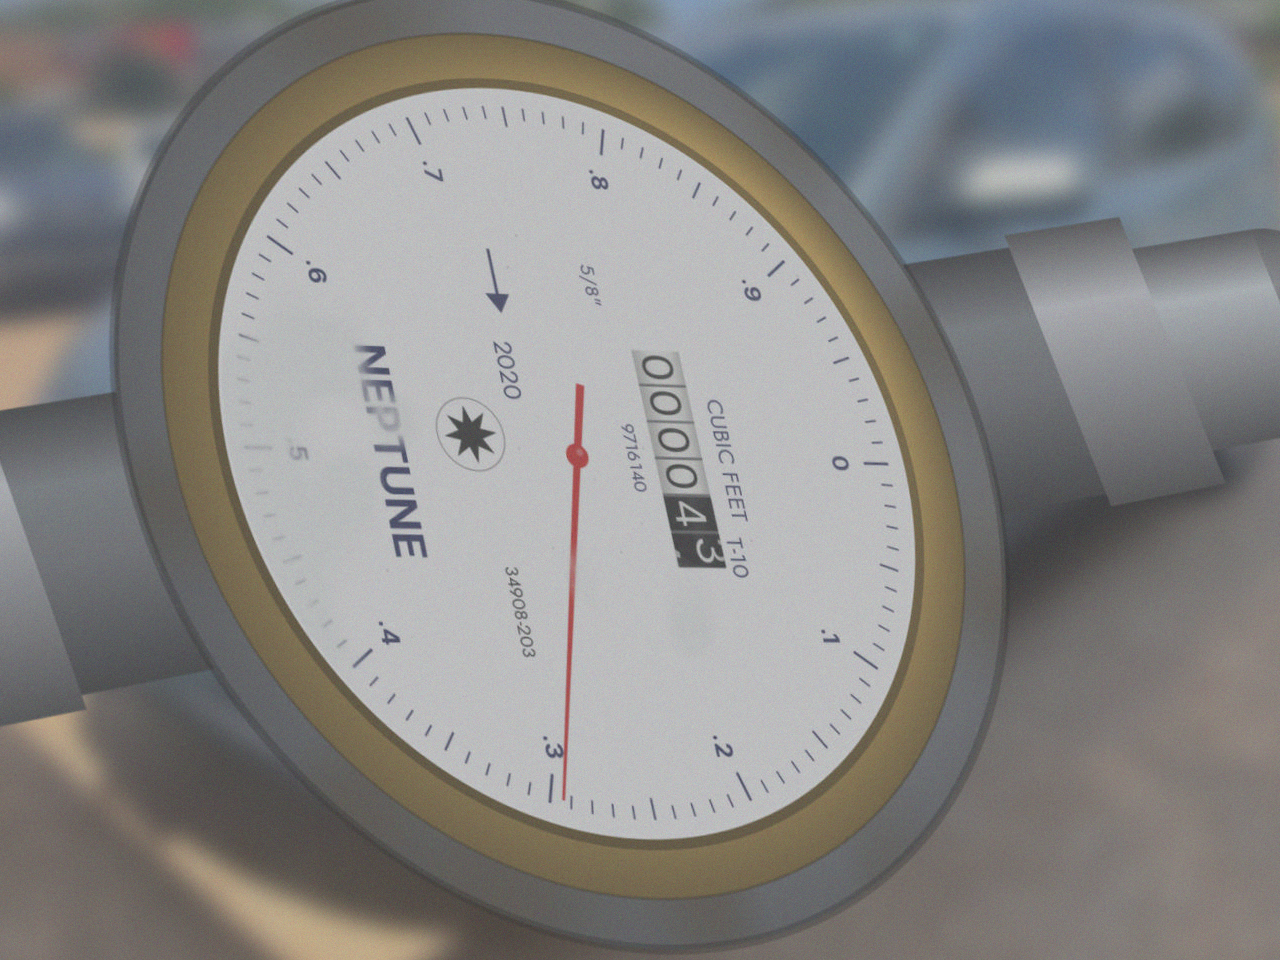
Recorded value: **43.29** ft³
